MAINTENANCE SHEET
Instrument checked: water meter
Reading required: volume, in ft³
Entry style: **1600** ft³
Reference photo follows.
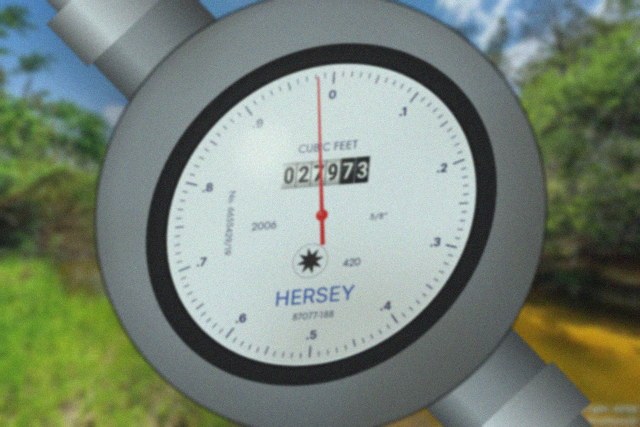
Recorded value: **27972.98** ft³
